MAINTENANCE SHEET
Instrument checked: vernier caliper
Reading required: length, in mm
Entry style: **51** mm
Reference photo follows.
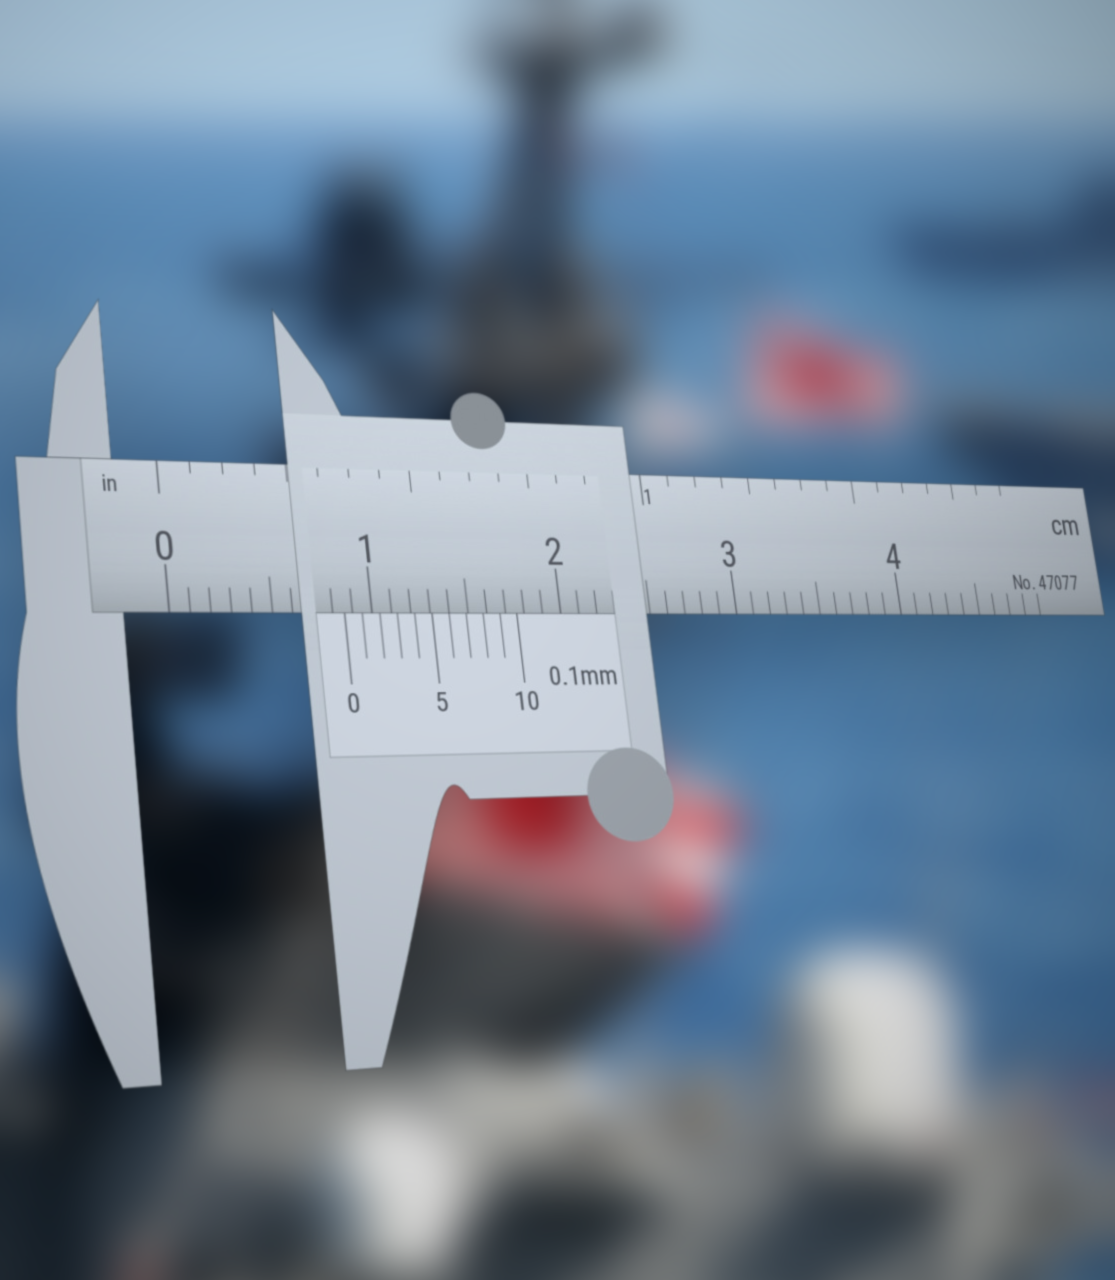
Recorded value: **8.6** mm
